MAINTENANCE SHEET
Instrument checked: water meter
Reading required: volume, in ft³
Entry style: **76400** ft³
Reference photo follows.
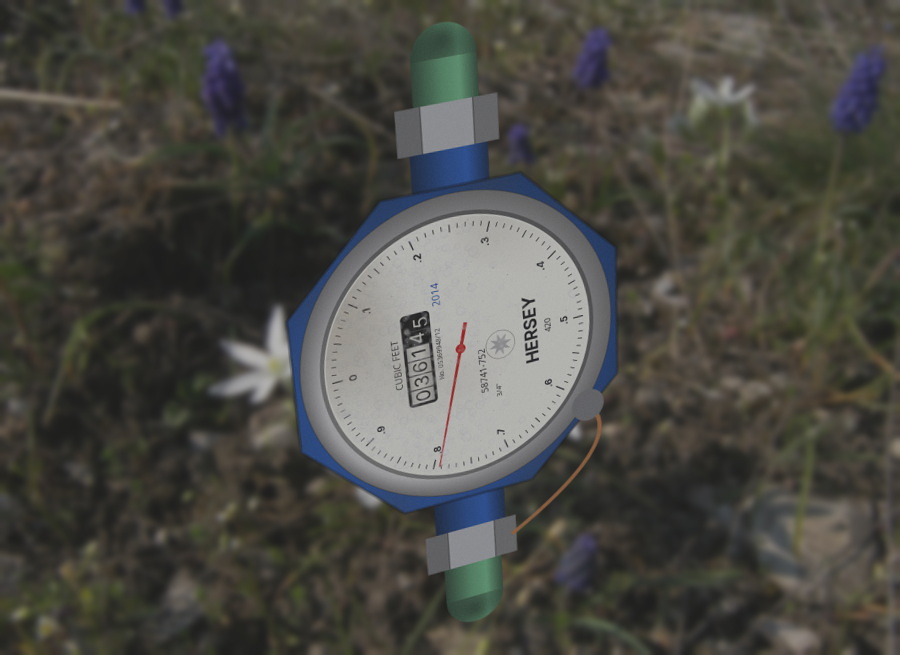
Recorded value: **36144.79** ft³
